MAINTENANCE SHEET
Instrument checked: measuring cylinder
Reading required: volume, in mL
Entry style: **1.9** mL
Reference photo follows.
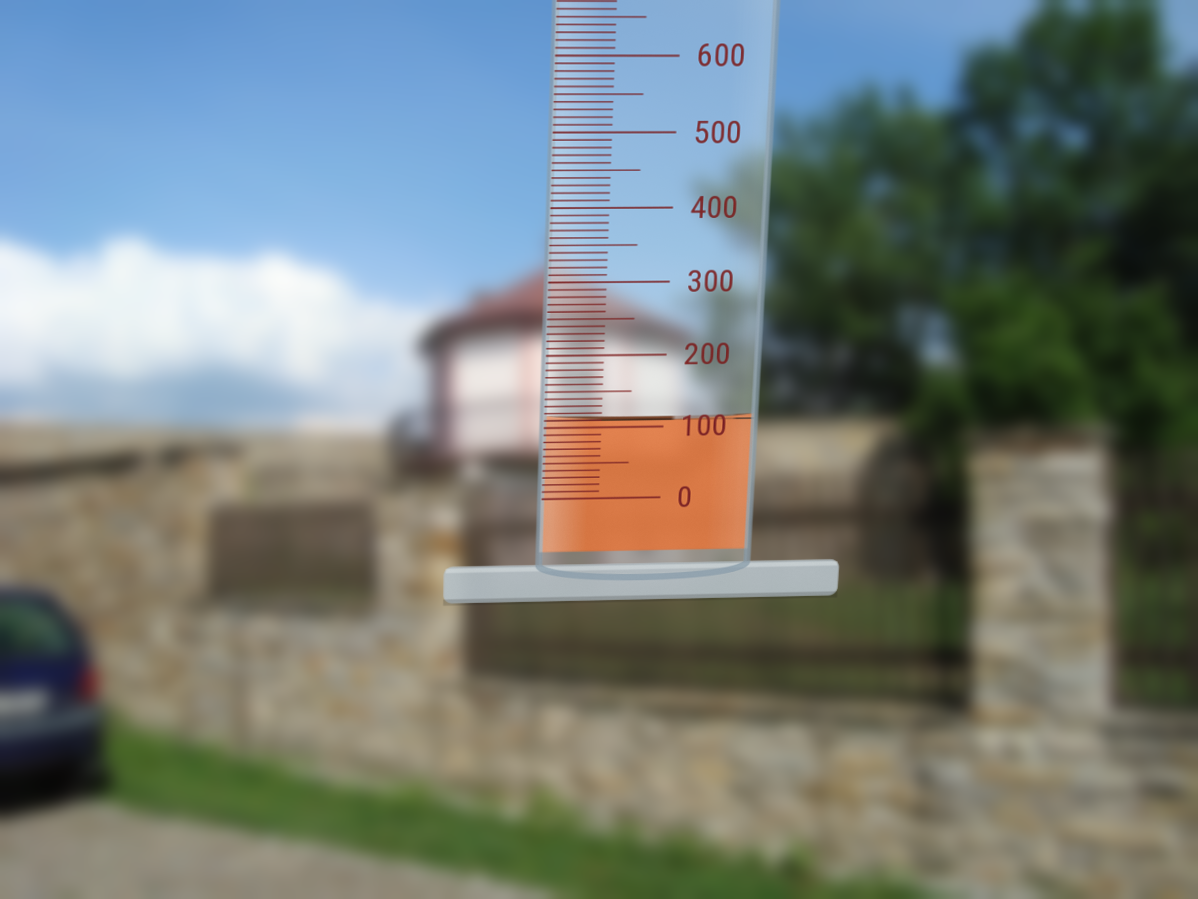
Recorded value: **110** mL
